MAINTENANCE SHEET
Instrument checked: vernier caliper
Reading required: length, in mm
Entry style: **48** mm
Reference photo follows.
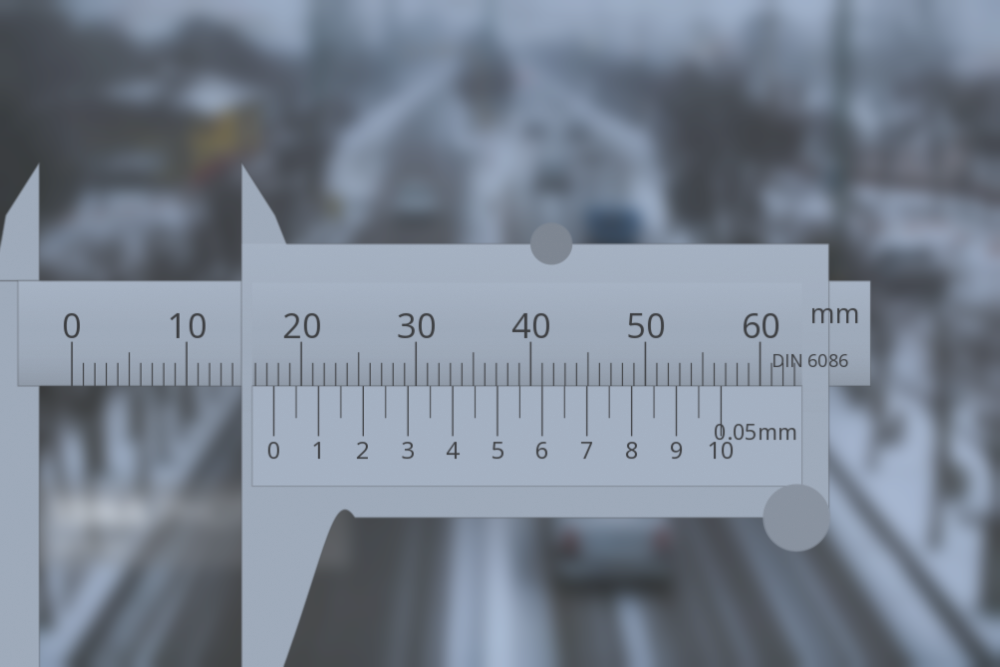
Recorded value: **17.6** mm
